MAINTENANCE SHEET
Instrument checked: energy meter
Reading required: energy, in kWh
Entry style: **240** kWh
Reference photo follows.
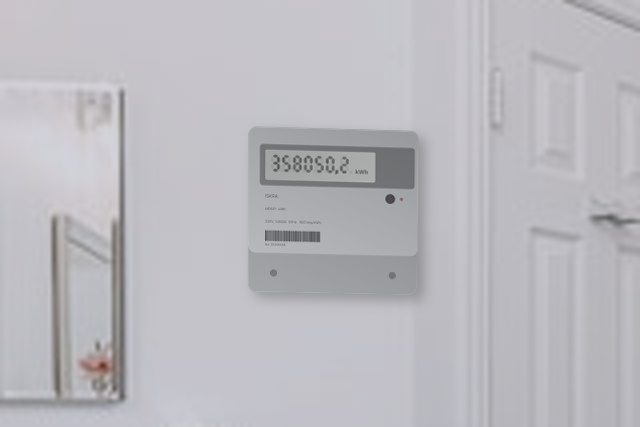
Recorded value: **358050.2** kWh
